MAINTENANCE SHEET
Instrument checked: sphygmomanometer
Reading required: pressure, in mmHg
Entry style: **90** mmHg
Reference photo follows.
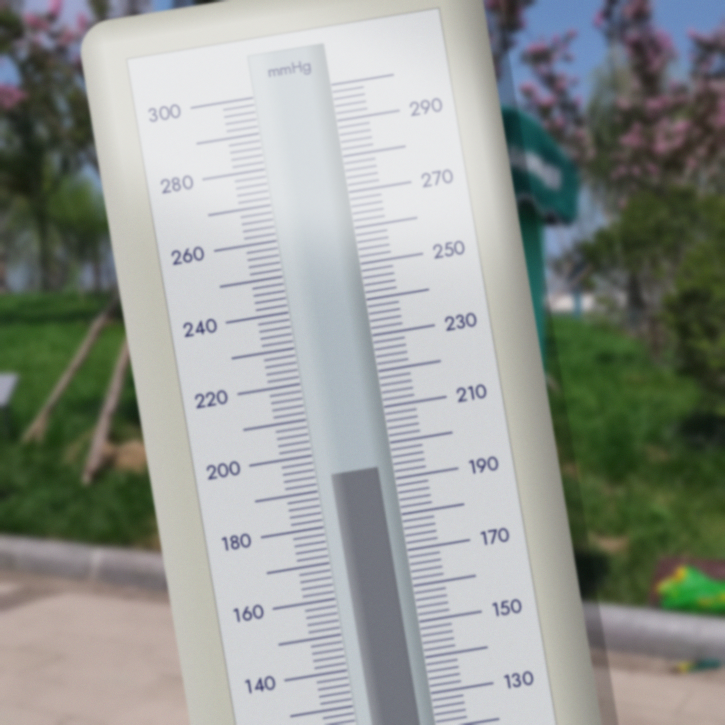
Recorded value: **194** mmHg
